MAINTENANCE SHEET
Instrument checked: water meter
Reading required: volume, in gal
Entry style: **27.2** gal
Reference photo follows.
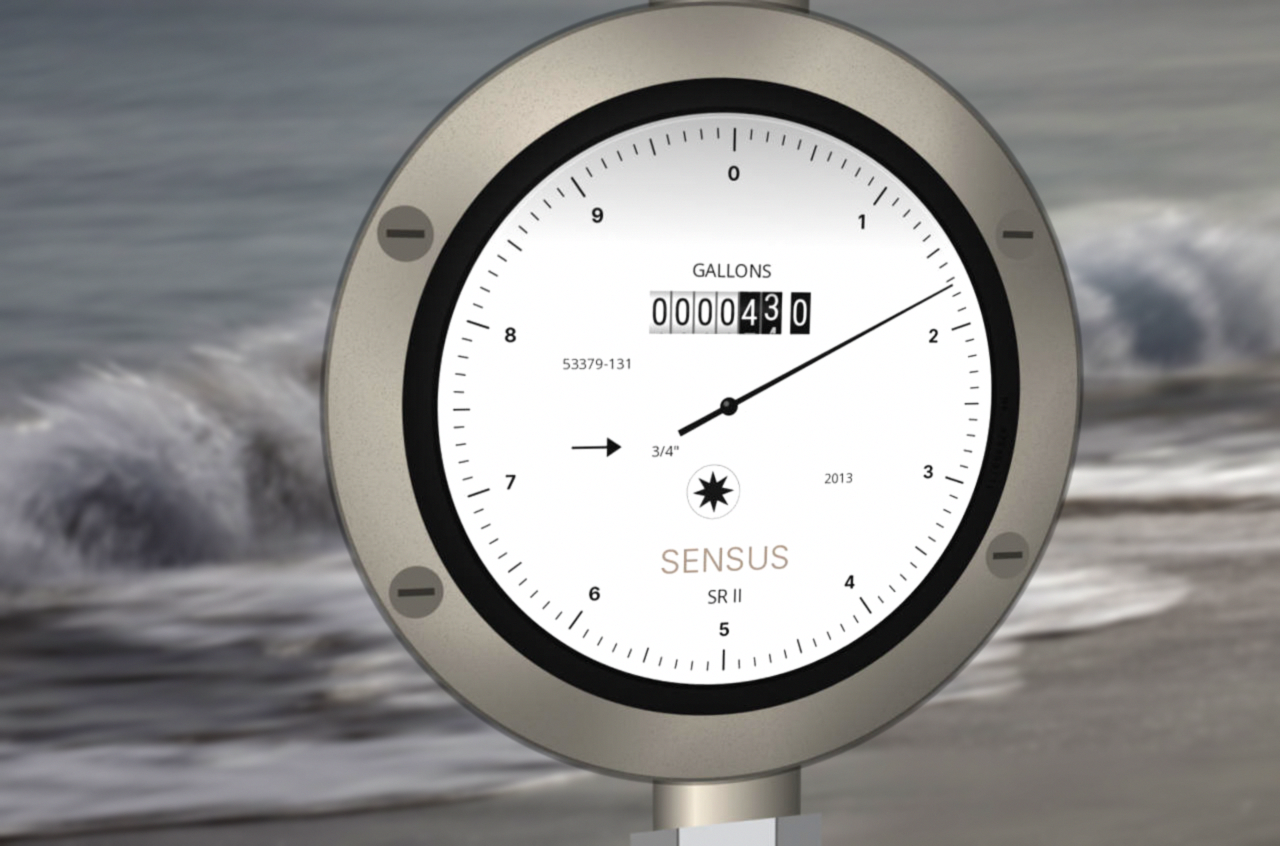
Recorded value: **431.7** gal
